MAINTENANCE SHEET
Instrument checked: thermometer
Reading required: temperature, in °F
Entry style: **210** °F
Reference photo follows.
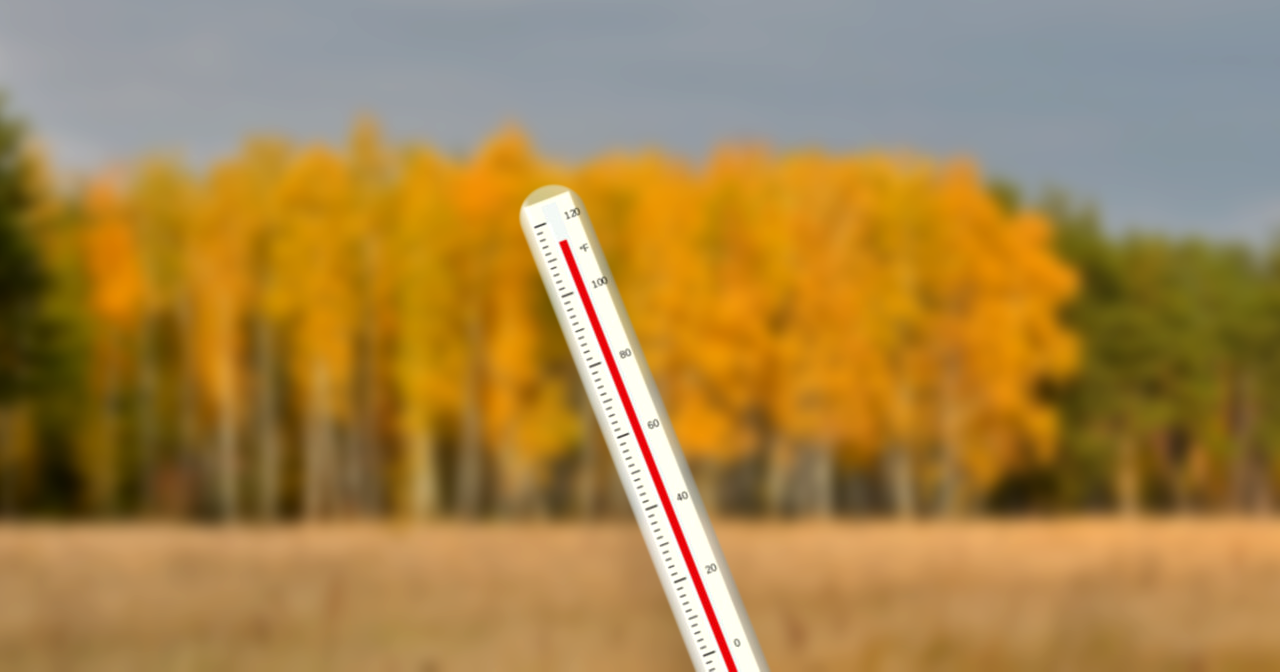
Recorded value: **114** °F
